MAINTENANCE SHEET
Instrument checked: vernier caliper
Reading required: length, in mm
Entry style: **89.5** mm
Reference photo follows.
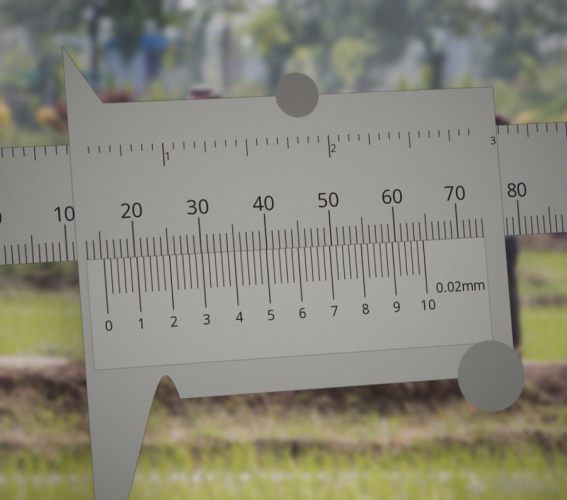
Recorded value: **15.4** mm
